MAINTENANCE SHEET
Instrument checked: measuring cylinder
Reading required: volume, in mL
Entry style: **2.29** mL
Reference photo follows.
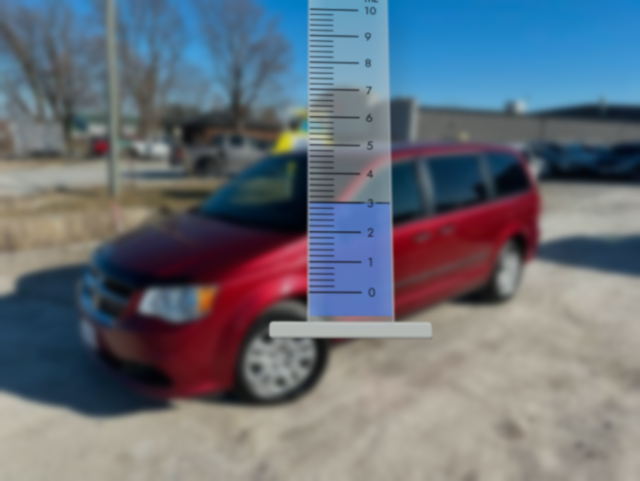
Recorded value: **3** mL
